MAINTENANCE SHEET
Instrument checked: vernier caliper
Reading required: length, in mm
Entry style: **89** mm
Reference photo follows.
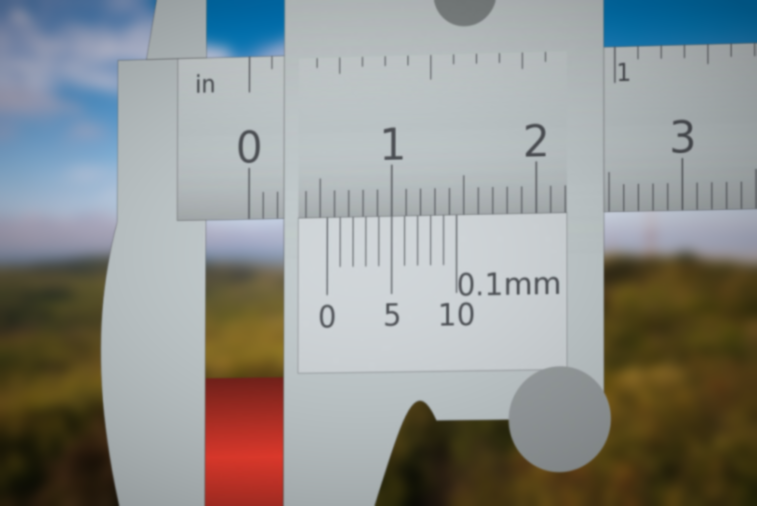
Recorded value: **5.5** mm
